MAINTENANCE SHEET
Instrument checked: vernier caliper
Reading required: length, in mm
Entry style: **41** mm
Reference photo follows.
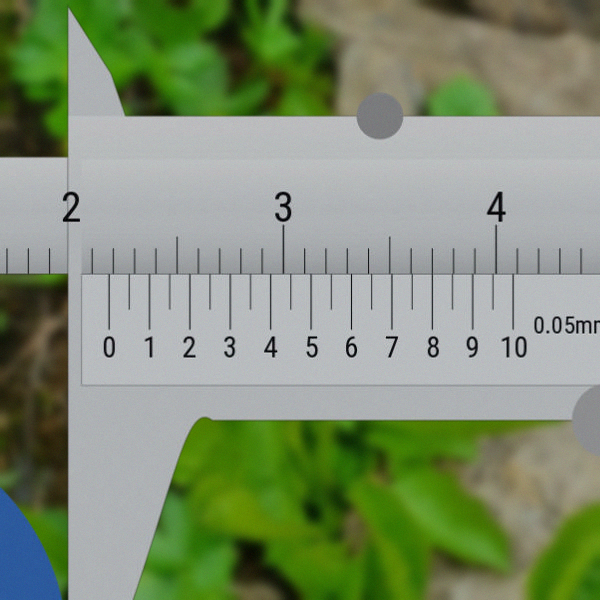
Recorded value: **21.8** mm
